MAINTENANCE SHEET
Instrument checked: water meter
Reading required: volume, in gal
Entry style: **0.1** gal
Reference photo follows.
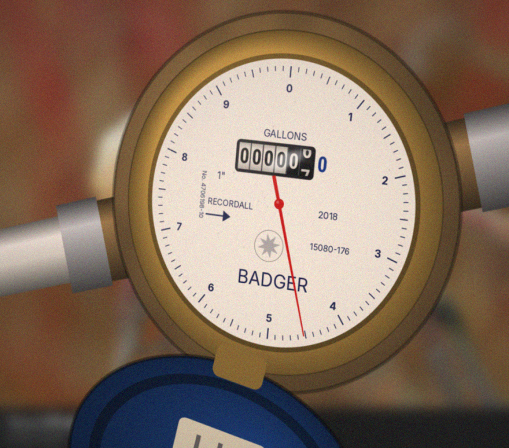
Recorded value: **64.5** gal
